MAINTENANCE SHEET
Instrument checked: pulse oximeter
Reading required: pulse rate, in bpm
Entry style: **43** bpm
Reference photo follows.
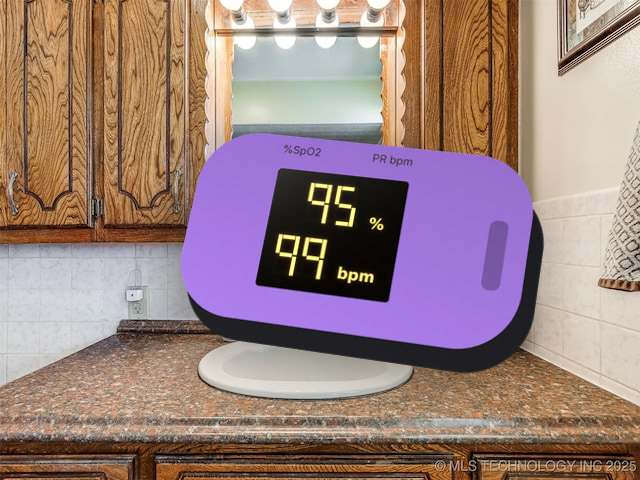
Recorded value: **99** bpm
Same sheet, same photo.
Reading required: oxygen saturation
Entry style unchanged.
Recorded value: **95** %
